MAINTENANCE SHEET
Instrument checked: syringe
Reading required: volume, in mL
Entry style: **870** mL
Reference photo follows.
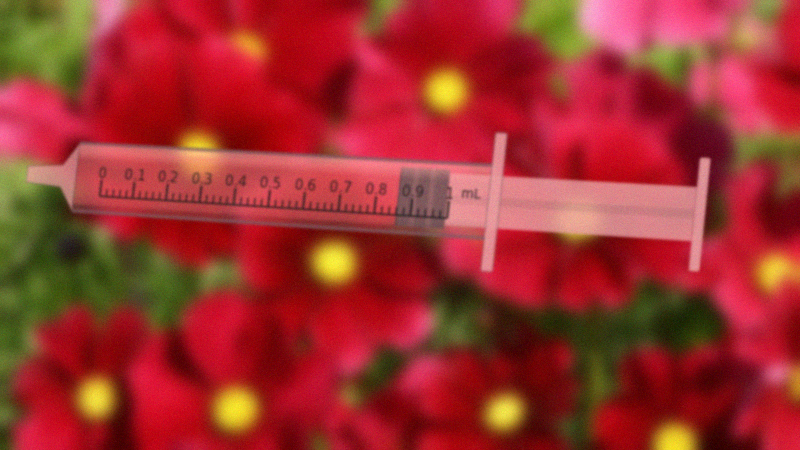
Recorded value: **0.86** mL
